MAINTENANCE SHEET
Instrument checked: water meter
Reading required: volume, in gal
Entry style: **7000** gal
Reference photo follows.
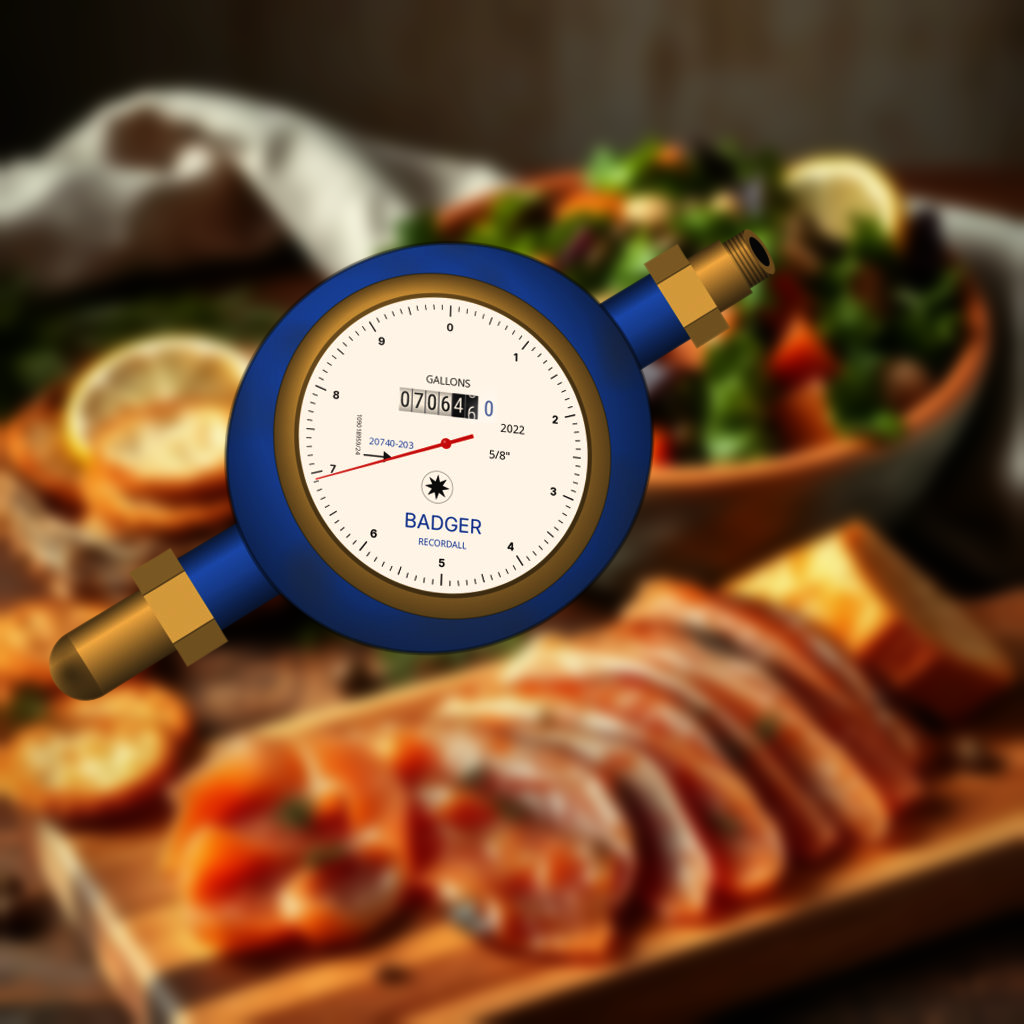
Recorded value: **706456.9** gal
